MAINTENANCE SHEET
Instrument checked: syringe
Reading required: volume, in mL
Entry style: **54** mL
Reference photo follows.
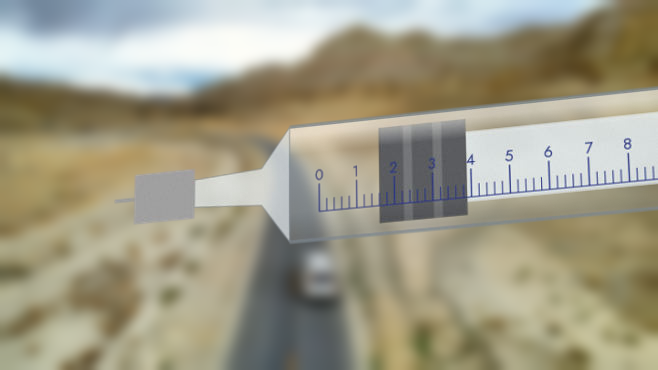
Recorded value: **1.6** mL
